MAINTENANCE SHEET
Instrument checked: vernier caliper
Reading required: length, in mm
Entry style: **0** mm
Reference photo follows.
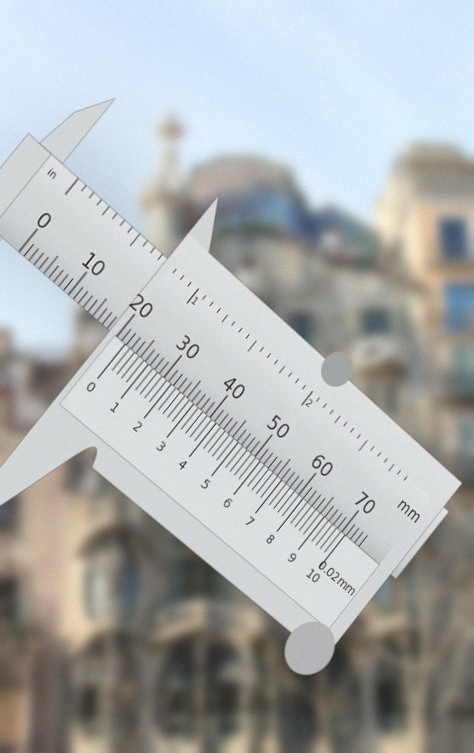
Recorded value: **21.8** mm
